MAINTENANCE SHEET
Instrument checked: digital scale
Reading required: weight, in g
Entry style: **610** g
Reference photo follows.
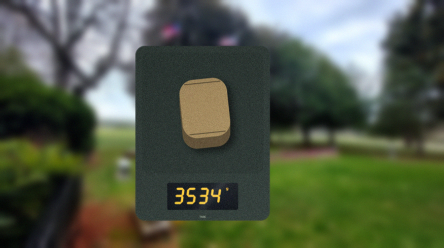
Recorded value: **3534** g
